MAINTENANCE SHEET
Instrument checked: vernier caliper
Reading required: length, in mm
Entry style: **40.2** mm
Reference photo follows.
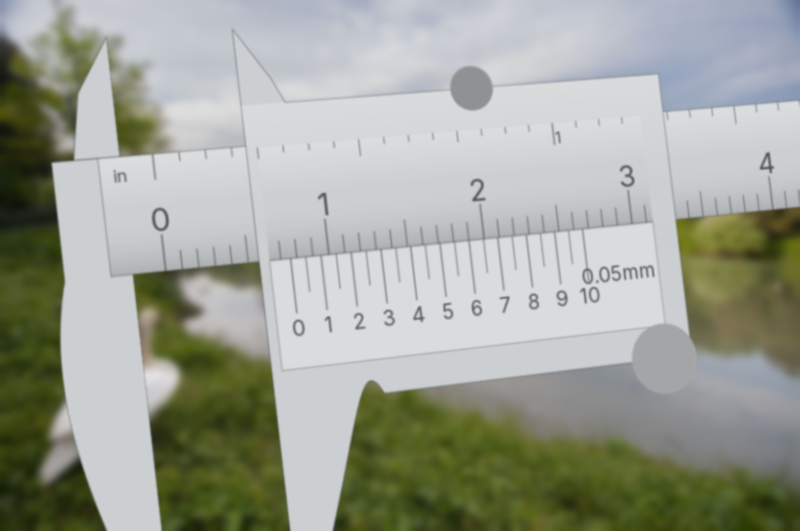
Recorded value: **7.6** mm
